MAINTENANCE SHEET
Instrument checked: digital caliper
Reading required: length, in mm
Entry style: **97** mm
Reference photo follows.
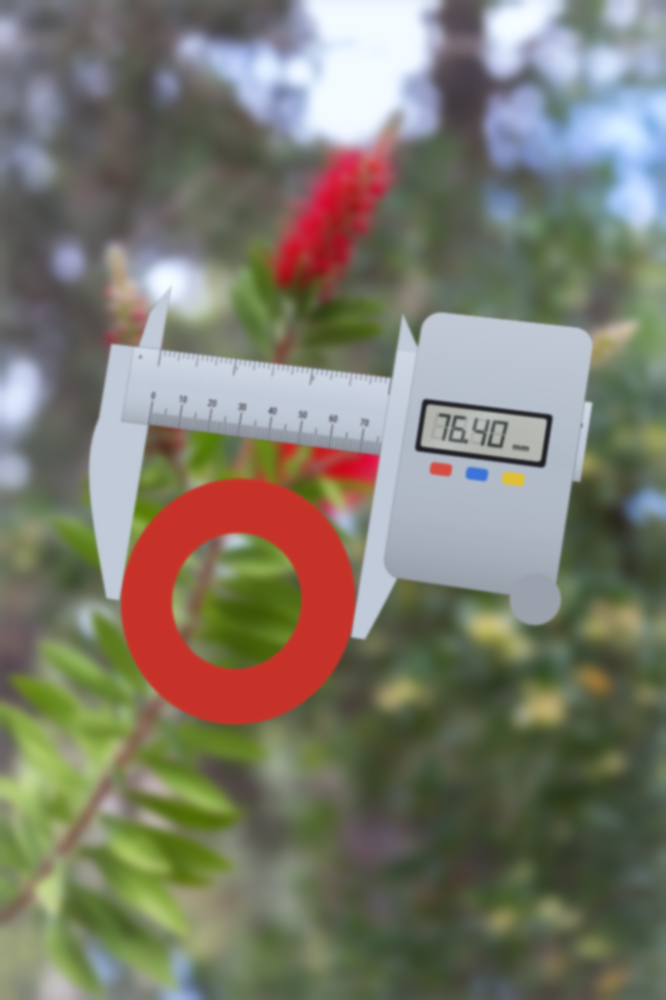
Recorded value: **76.40** mm
